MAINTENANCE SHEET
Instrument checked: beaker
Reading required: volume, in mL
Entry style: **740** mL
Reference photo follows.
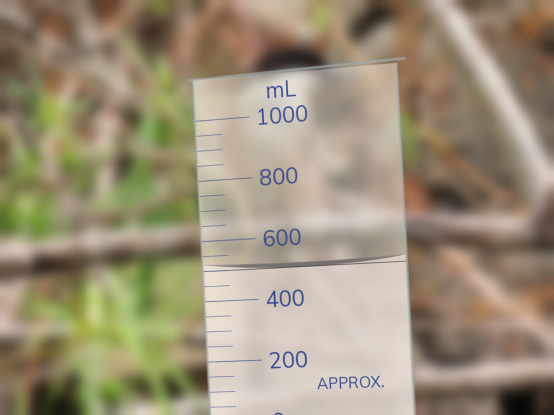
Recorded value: **500** mL
